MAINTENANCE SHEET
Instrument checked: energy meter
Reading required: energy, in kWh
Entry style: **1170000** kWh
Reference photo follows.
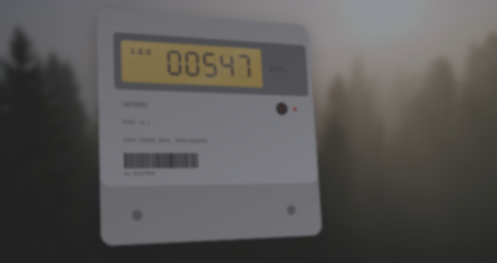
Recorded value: **547** kWh
